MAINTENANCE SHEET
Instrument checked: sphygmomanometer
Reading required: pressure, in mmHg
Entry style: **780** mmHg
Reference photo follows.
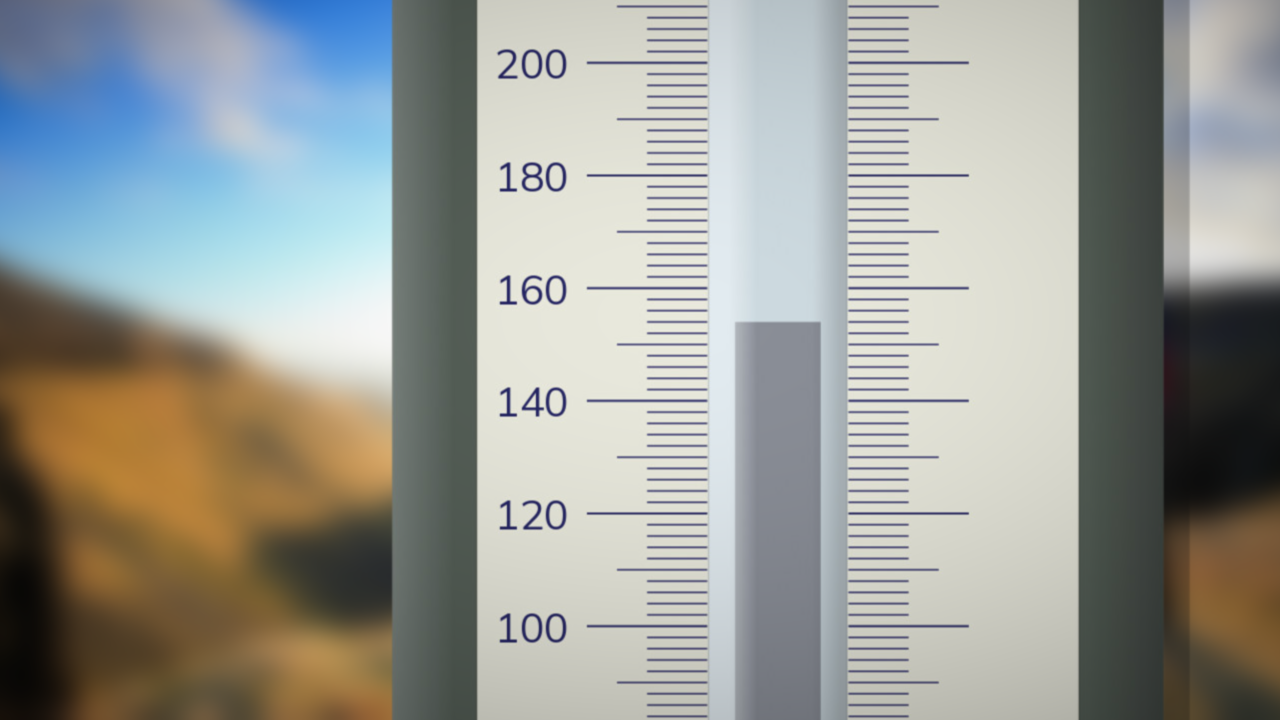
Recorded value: **154** mmHg
